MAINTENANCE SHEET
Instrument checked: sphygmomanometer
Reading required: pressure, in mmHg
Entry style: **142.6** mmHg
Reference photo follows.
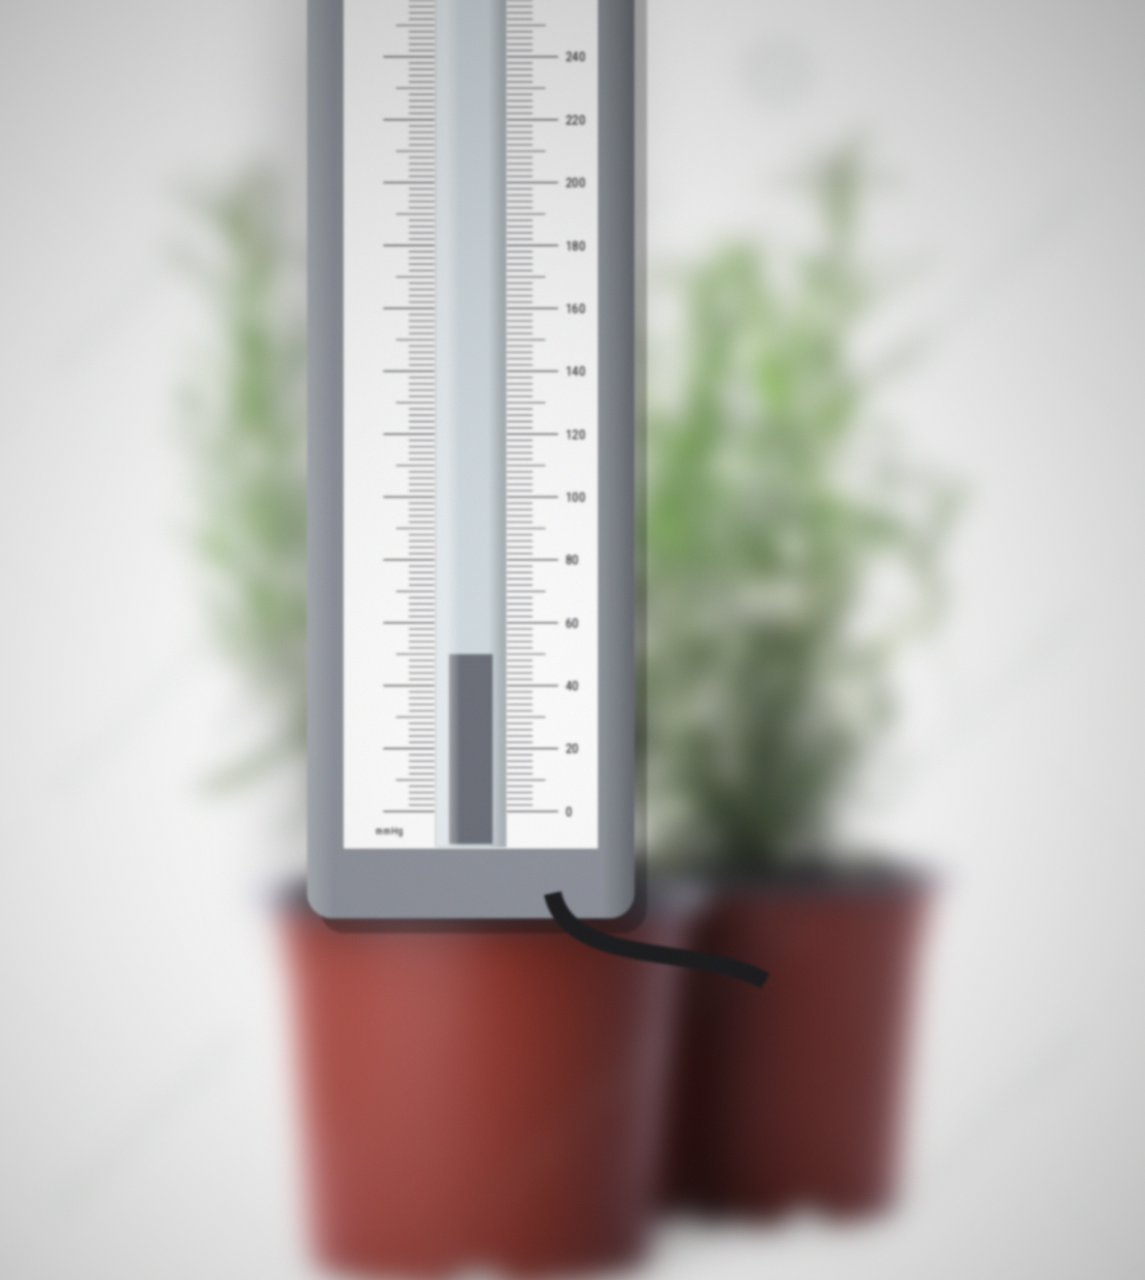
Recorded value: **50** mmHg
